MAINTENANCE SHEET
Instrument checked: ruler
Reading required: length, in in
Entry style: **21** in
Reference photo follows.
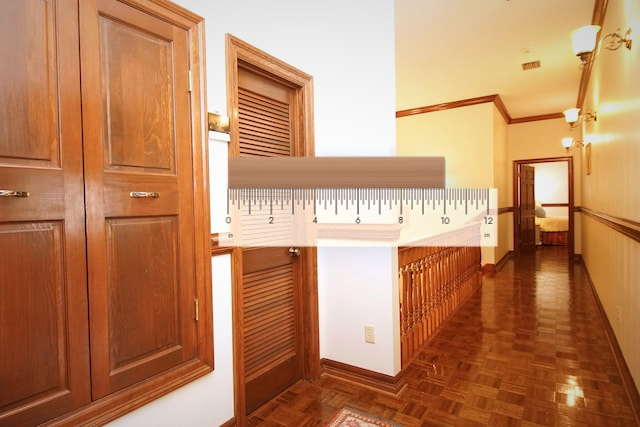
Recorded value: **10** in
